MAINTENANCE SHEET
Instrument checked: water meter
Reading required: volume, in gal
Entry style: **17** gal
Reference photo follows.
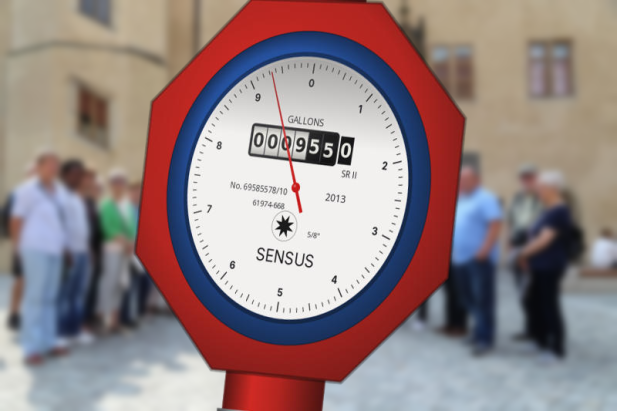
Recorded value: **9549.3** gal
